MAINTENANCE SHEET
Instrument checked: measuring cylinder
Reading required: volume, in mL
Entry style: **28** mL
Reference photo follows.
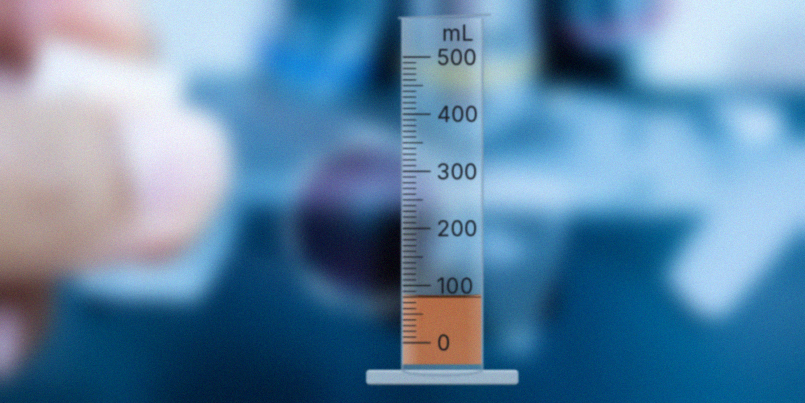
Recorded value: **80** mL
